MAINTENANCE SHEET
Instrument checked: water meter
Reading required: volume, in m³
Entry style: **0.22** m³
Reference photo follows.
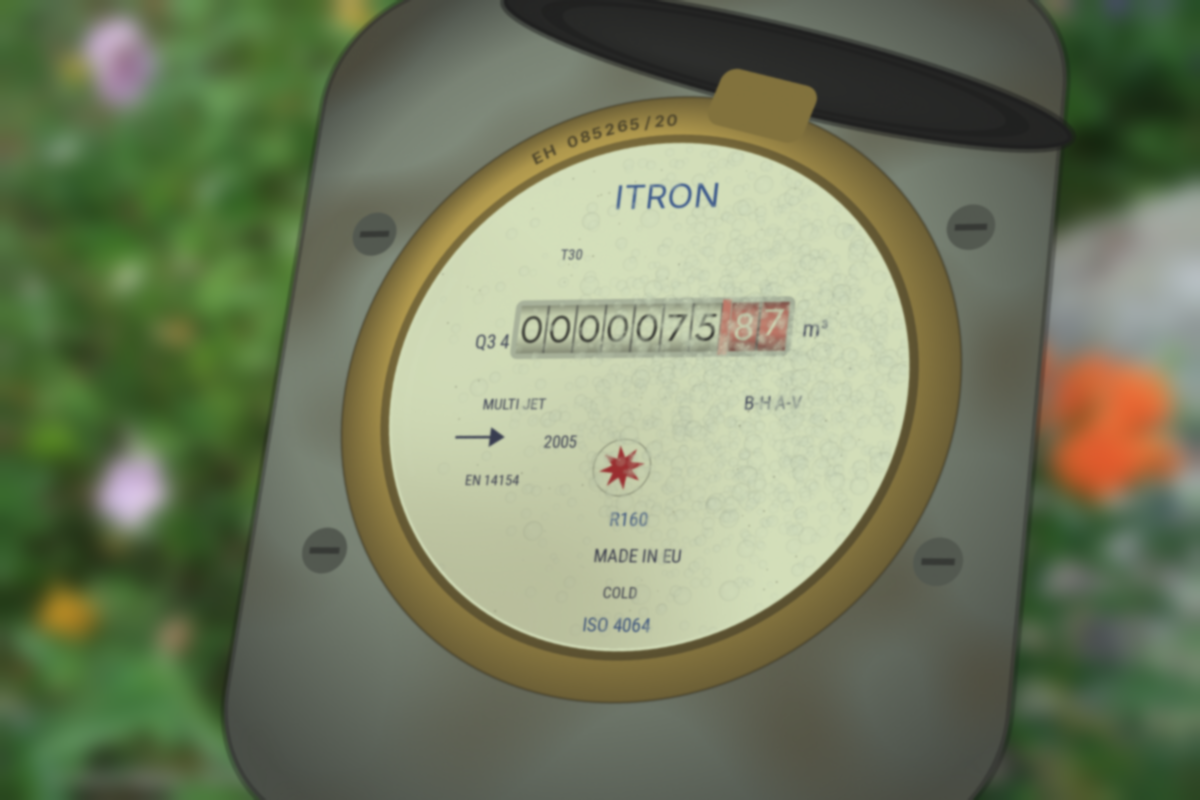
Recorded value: **75.87** m³
